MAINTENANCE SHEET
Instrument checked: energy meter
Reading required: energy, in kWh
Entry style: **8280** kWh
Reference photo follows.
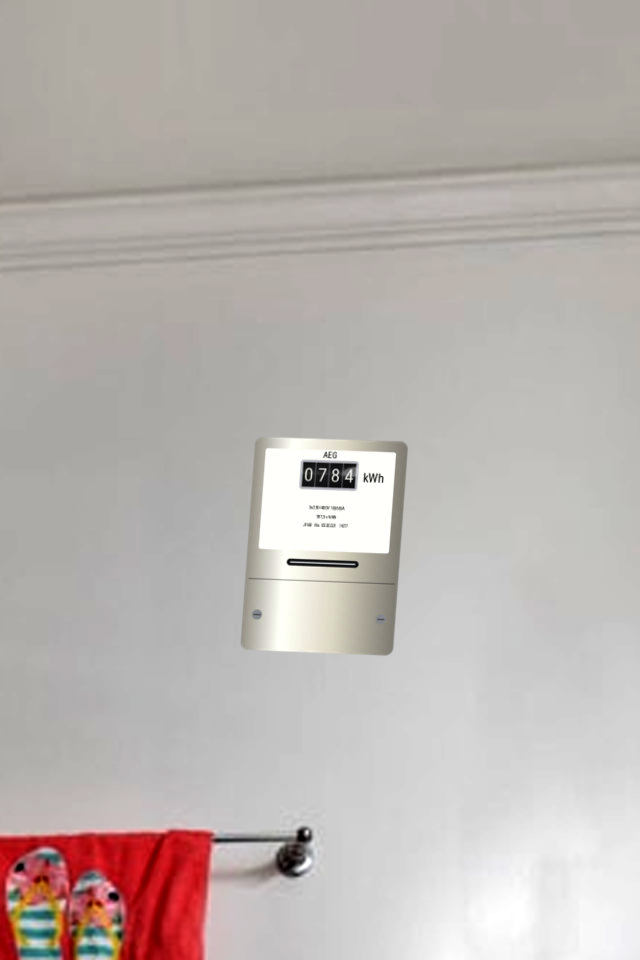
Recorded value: **784** kWh
